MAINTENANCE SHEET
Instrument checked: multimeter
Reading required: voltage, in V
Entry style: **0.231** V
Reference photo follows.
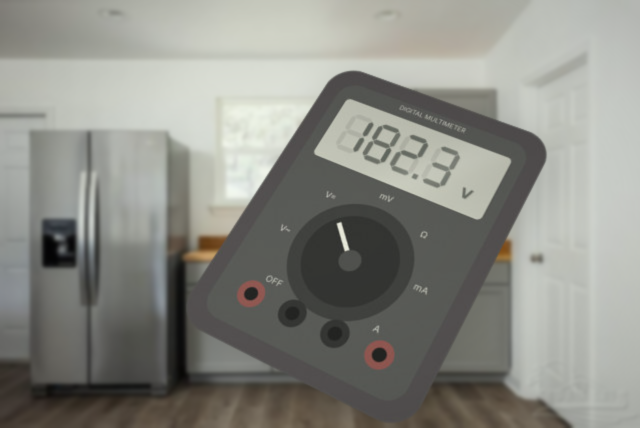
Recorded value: **182.3** V
